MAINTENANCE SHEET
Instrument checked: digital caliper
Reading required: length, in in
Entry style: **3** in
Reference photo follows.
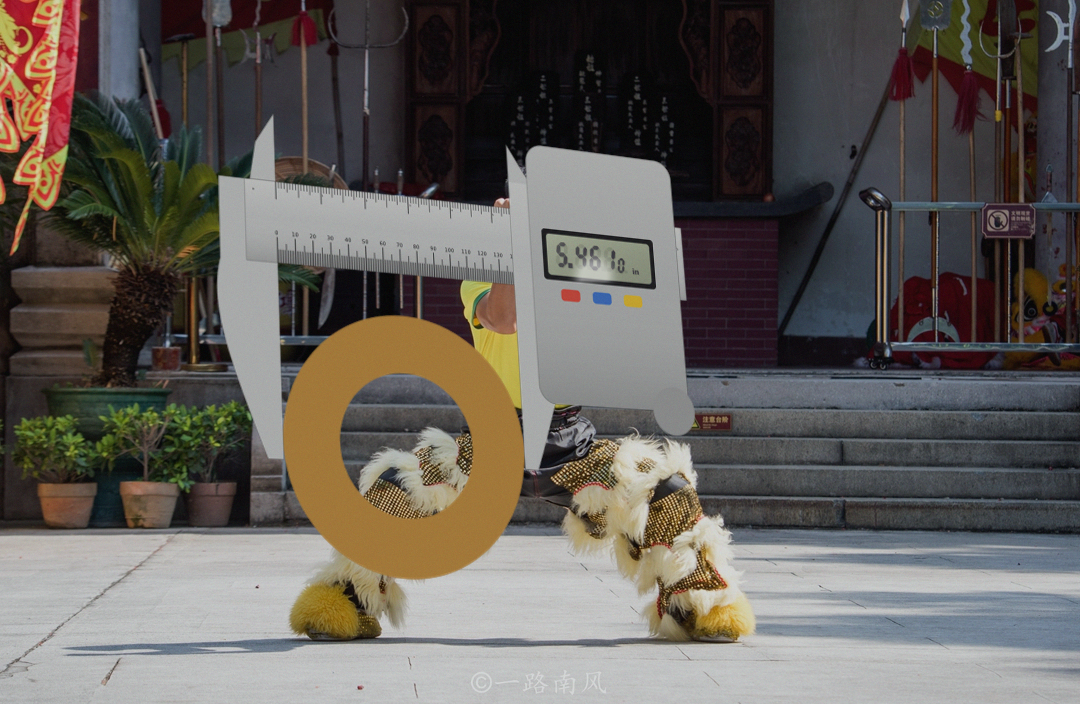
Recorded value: **5.4610** in
